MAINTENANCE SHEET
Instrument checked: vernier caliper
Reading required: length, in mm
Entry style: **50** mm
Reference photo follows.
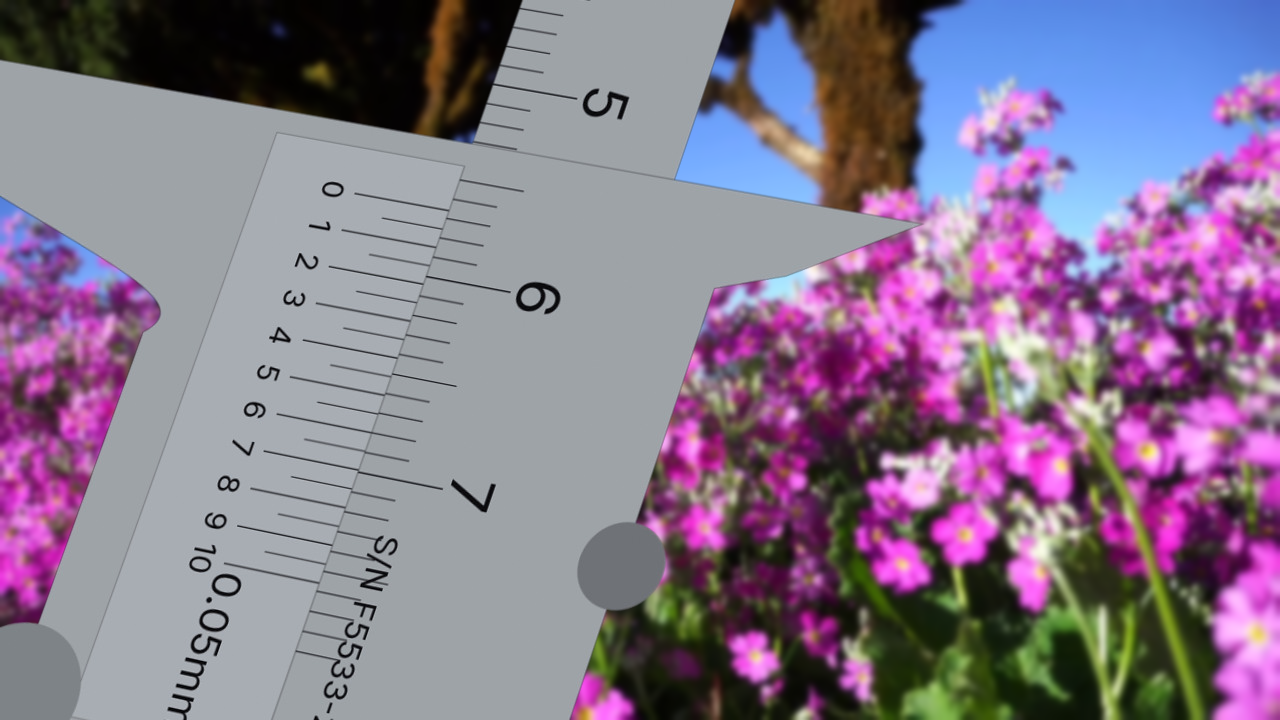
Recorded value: **56.6** mm
